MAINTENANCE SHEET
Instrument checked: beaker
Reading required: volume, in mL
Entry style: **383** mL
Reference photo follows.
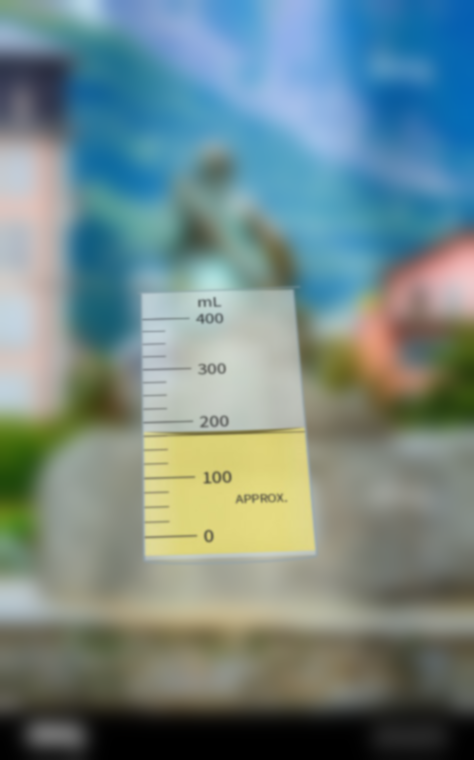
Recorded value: **175** mL
